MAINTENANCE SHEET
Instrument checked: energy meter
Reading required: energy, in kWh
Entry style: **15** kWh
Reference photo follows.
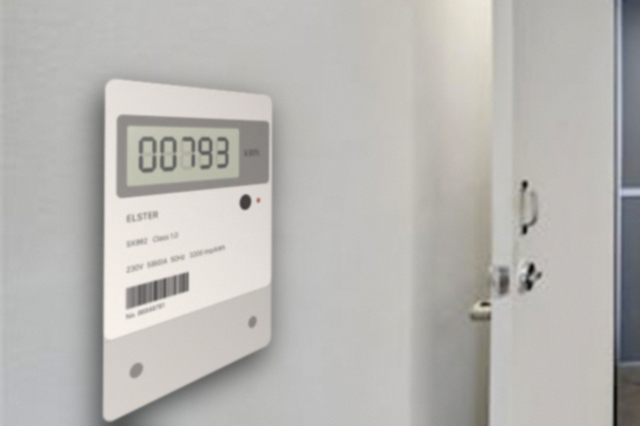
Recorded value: **793** kWh
